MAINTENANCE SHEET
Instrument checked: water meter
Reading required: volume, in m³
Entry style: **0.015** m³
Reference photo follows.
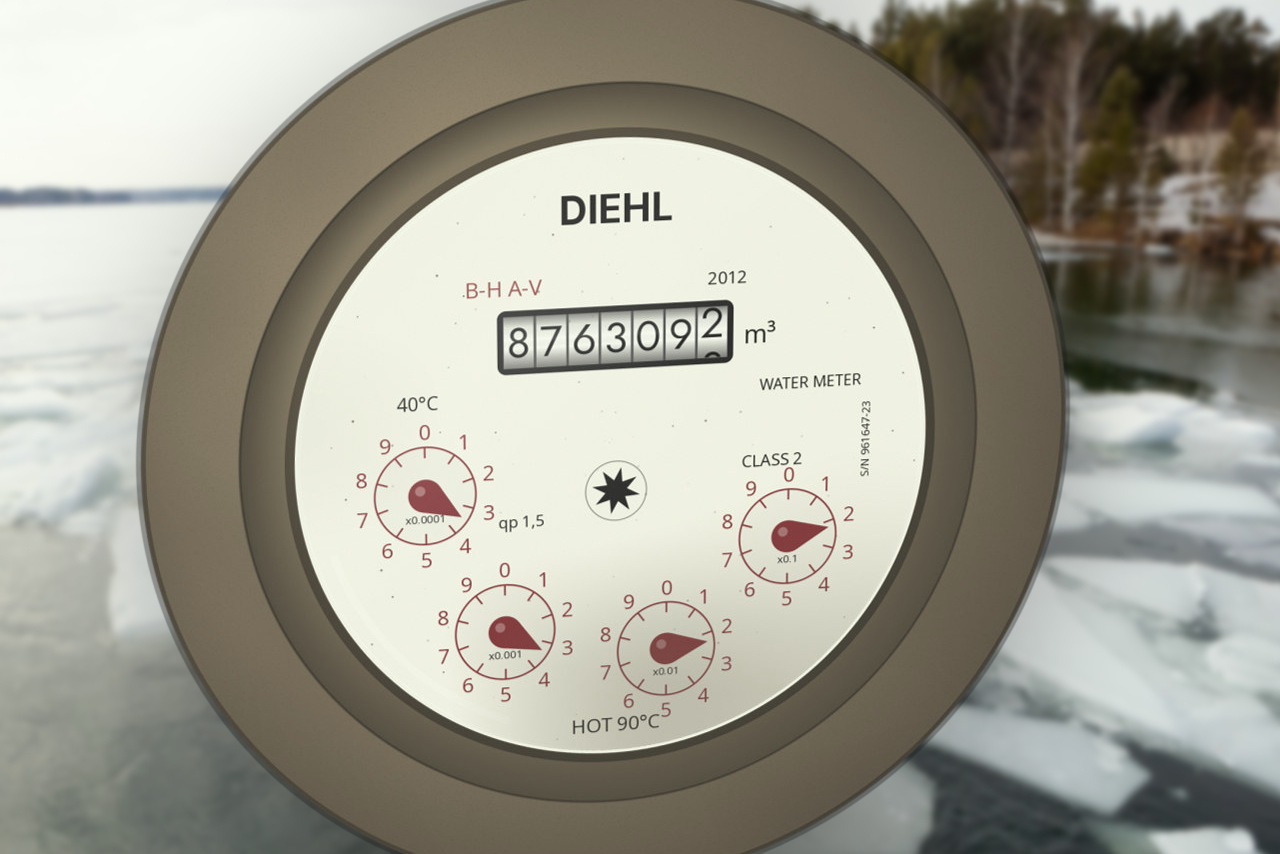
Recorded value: **8763092.2233** m³
